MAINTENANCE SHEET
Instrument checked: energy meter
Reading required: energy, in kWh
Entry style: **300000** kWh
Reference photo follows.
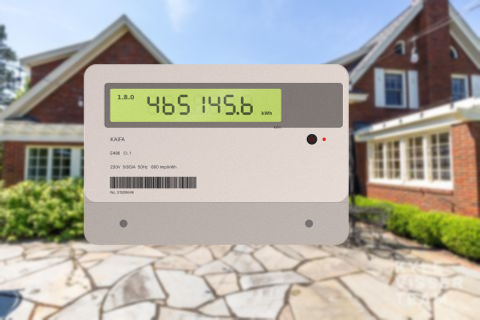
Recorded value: **465145.6** kWh
